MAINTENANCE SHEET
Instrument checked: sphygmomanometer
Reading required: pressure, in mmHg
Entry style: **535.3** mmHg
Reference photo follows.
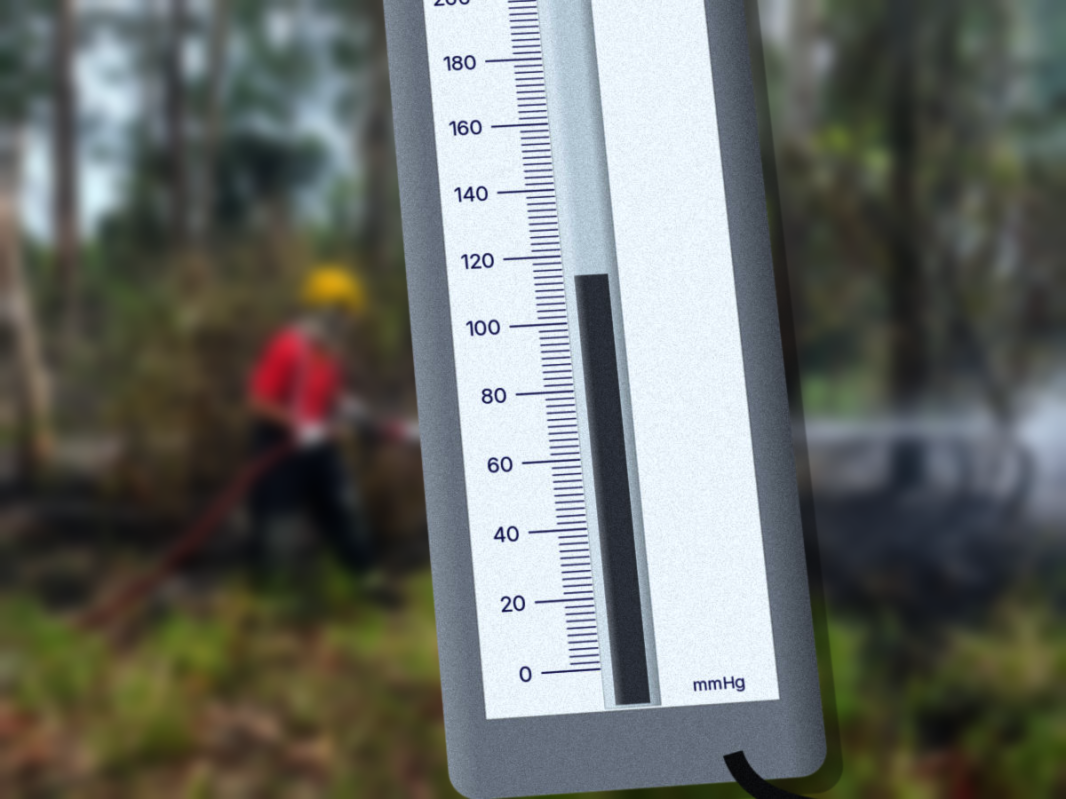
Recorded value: **114** mmHg
